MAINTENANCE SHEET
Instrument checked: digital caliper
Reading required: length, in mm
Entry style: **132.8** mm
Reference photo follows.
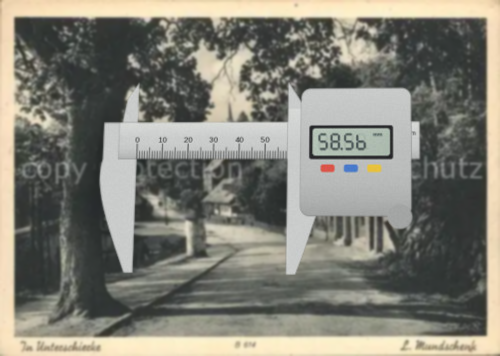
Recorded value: **58.56** mm
